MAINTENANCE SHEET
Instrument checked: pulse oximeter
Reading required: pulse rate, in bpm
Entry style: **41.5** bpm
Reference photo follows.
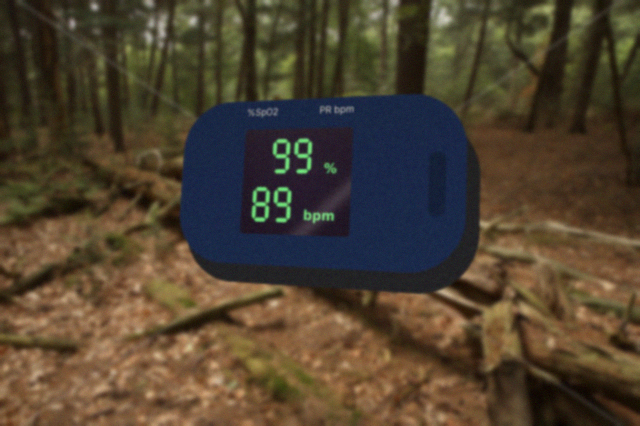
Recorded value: **89** bpm
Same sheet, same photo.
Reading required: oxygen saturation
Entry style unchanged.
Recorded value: **99** %
